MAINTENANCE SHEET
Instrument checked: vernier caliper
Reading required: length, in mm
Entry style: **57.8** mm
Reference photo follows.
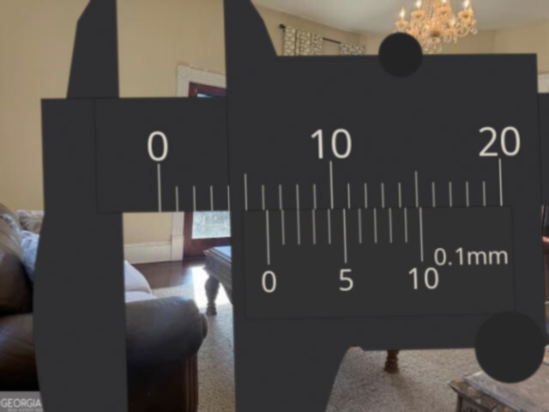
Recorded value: **6.2** mm
